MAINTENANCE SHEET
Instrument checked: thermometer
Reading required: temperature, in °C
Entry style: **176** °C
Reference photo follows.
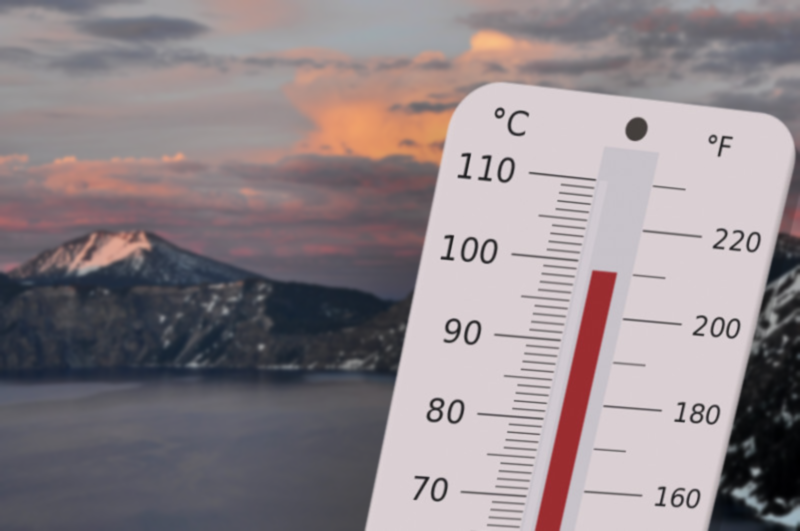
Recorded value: **99** °C
